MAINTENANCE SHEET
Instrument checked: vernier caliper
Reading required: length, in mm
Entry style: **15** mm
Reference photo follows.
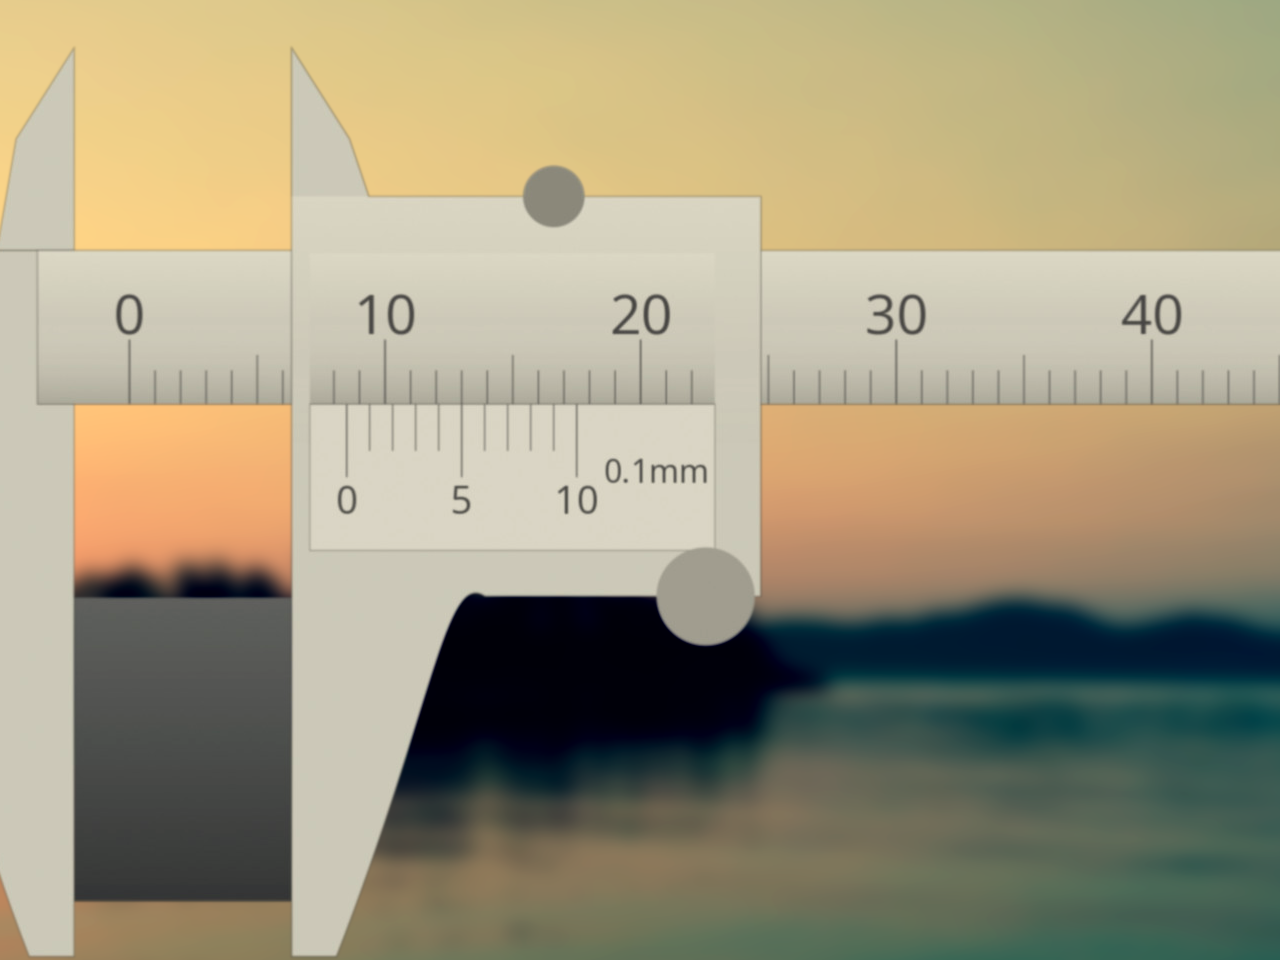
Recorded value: **8.5** mm
